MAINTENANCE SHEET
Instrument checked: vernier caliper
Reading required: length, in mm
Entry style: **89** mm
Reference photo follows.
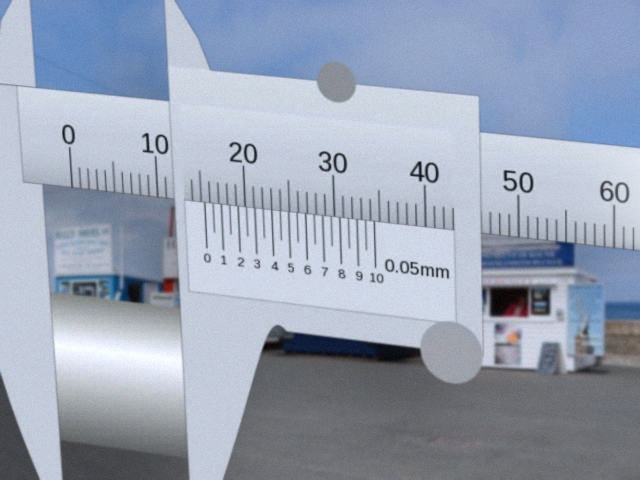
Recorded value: **15.4** mm
